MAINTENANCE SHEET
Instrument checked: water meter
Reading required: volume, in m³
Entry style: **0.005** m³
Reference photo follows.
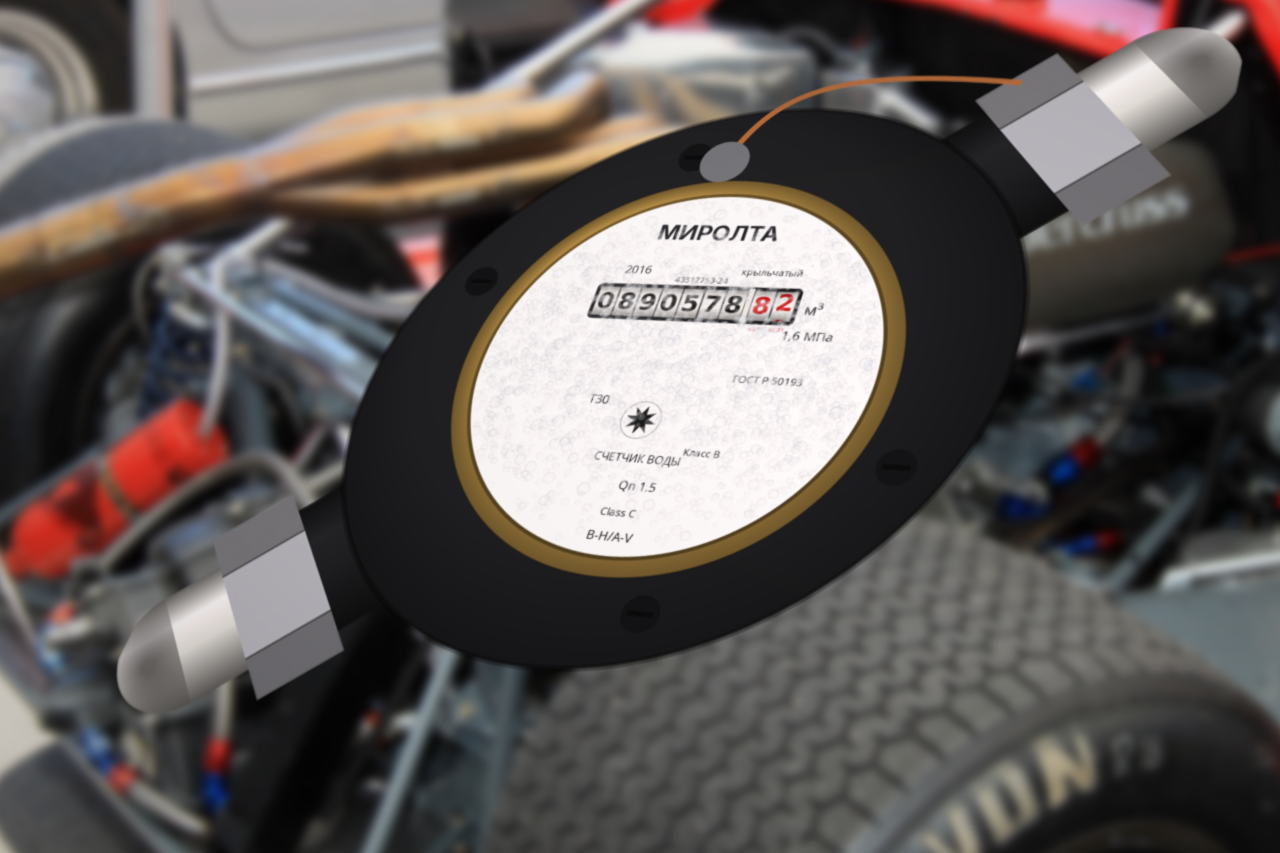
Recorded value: **890578.82** m³
